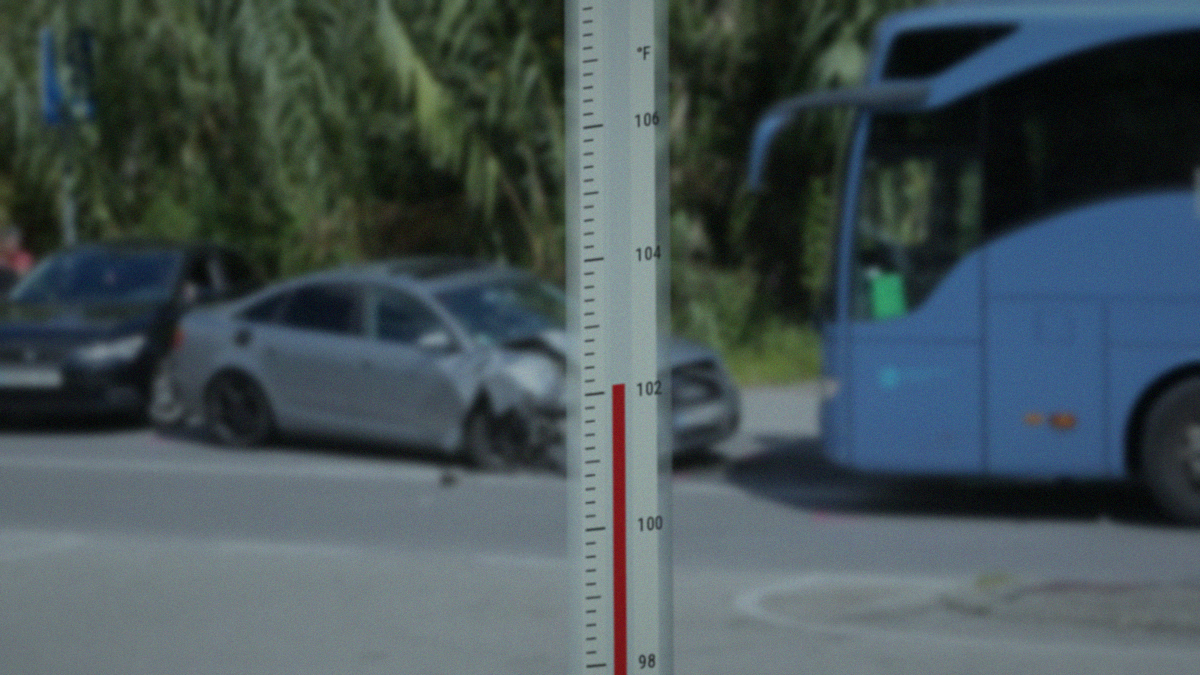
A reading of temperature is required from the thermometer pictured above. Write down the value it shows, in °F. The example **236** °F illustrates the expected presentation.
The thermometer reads **102.1** °F
